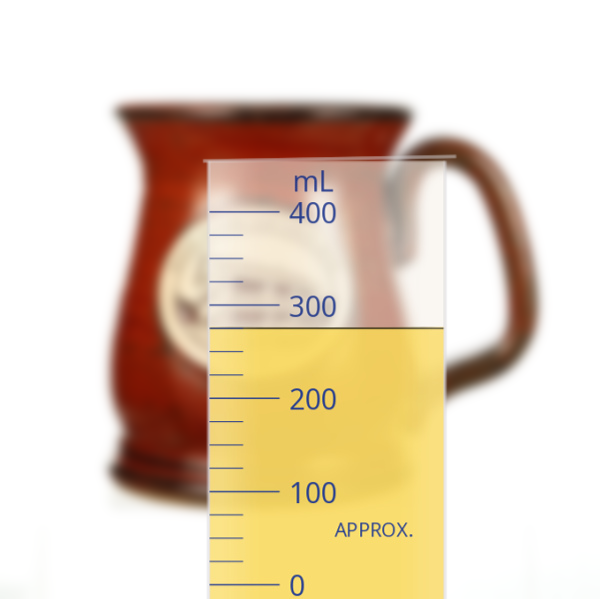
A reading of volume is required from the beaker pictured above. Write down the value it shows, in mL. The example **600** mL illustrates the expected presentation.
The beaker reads **275** mL
